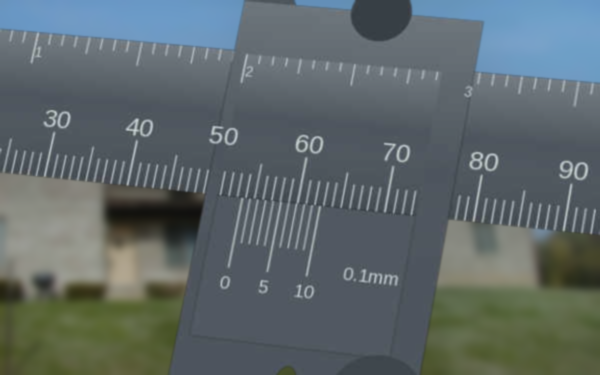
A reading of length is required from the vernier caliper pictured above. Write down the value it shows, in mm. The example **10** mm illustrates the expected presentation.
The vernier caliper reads **53.6** mm
